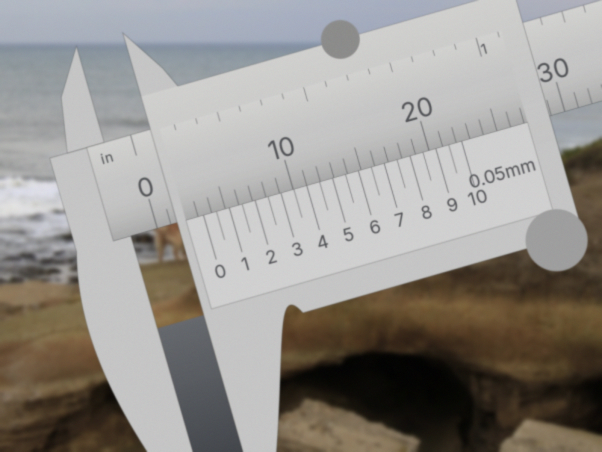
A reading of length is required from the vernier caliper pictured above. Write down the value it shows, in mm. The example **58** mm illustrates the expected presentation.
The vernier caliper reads **3.4** mm
